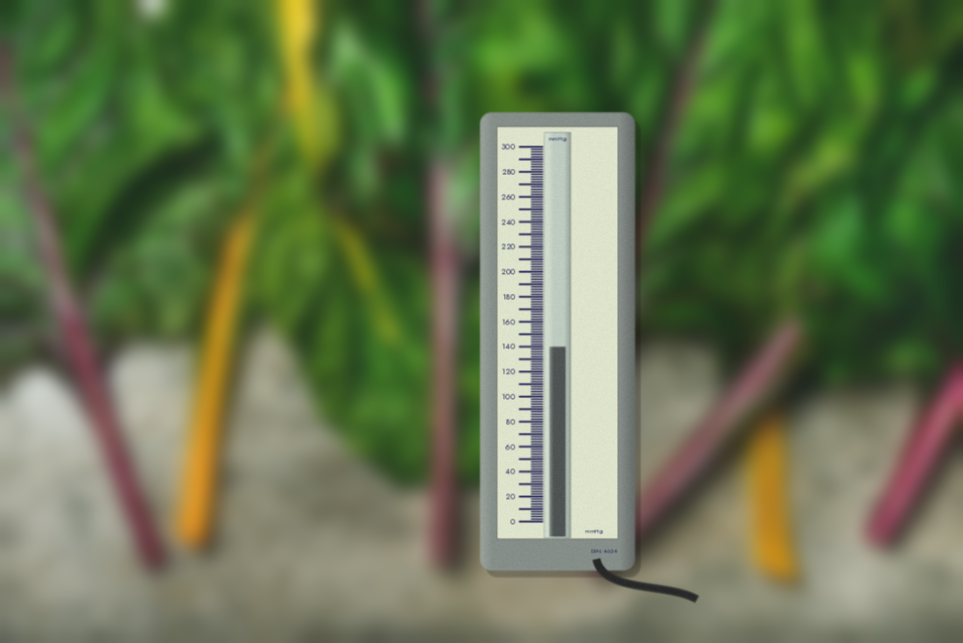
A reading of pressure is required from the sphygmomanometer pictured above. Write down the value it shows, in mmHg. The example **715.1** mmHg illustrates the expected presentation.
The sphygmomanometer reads **140** mmHg
